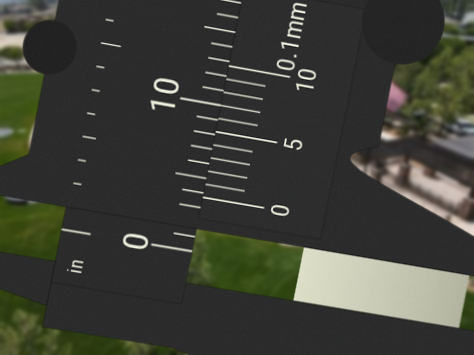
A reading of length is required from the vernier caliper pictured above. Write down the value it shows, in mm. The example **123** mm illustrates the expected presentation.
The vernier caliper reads **3.7** mm
